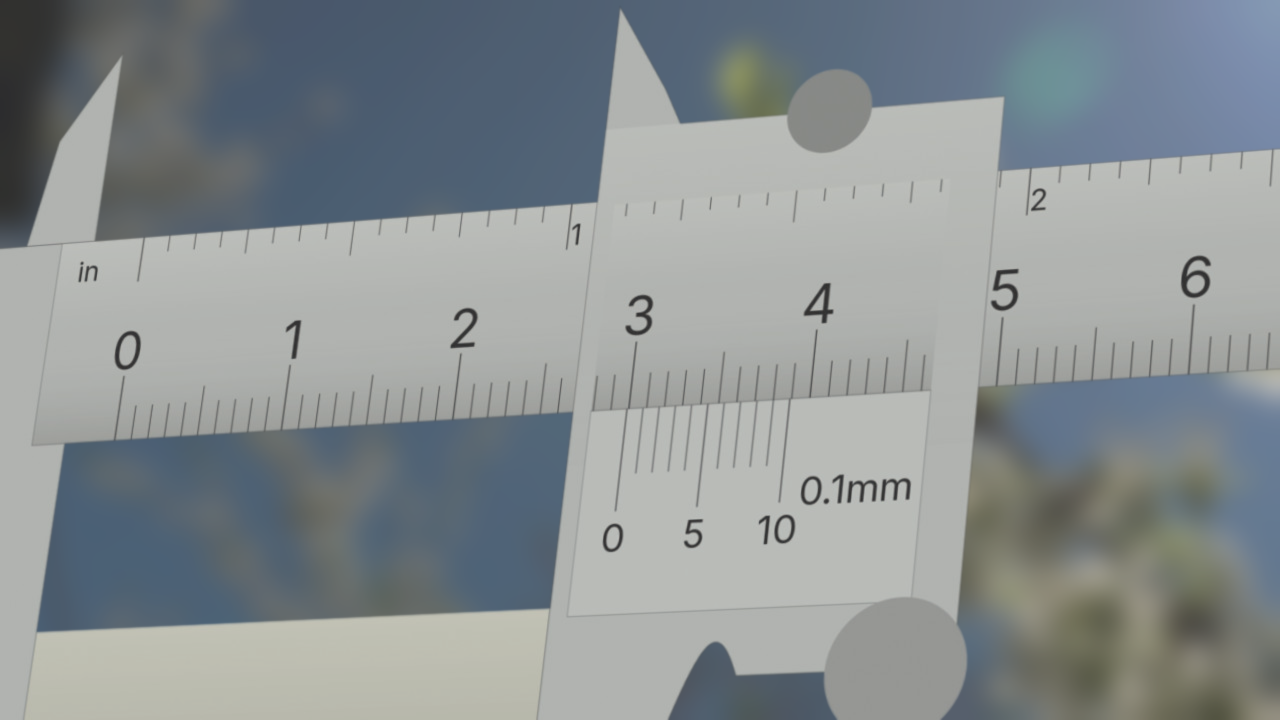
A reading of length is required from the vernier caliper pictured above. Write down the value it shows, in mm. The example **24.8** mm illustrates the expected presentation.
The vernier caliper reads **29.9** mm
